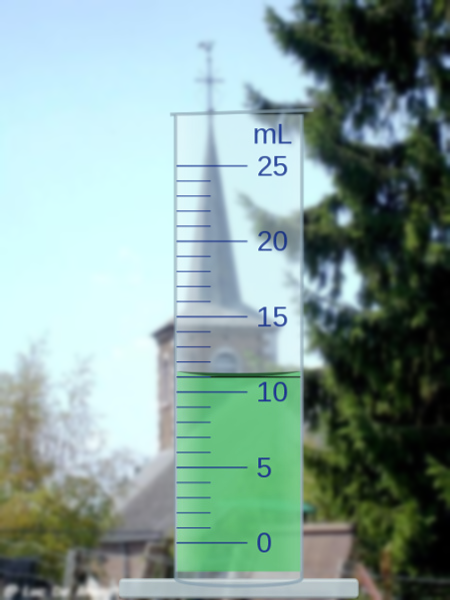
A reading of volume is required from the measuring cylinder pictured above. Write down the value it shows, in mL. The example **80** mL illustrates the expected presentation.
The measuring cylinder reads **11** mL
